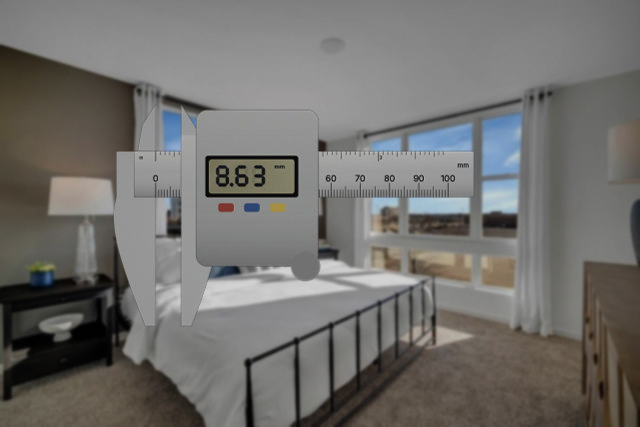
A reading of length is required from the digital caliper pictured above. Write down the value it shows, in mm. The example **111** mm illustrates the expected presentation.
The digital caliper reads **8.63** mm
